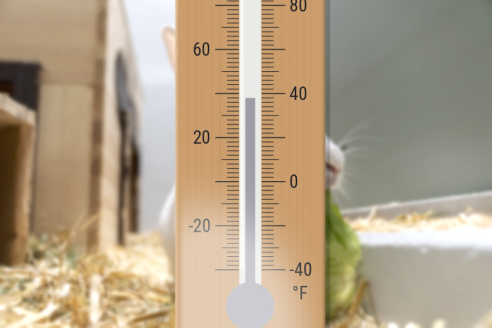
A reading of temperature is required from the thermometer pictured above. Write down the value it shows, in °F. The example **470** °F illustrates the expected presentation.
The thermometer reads **38** °F
